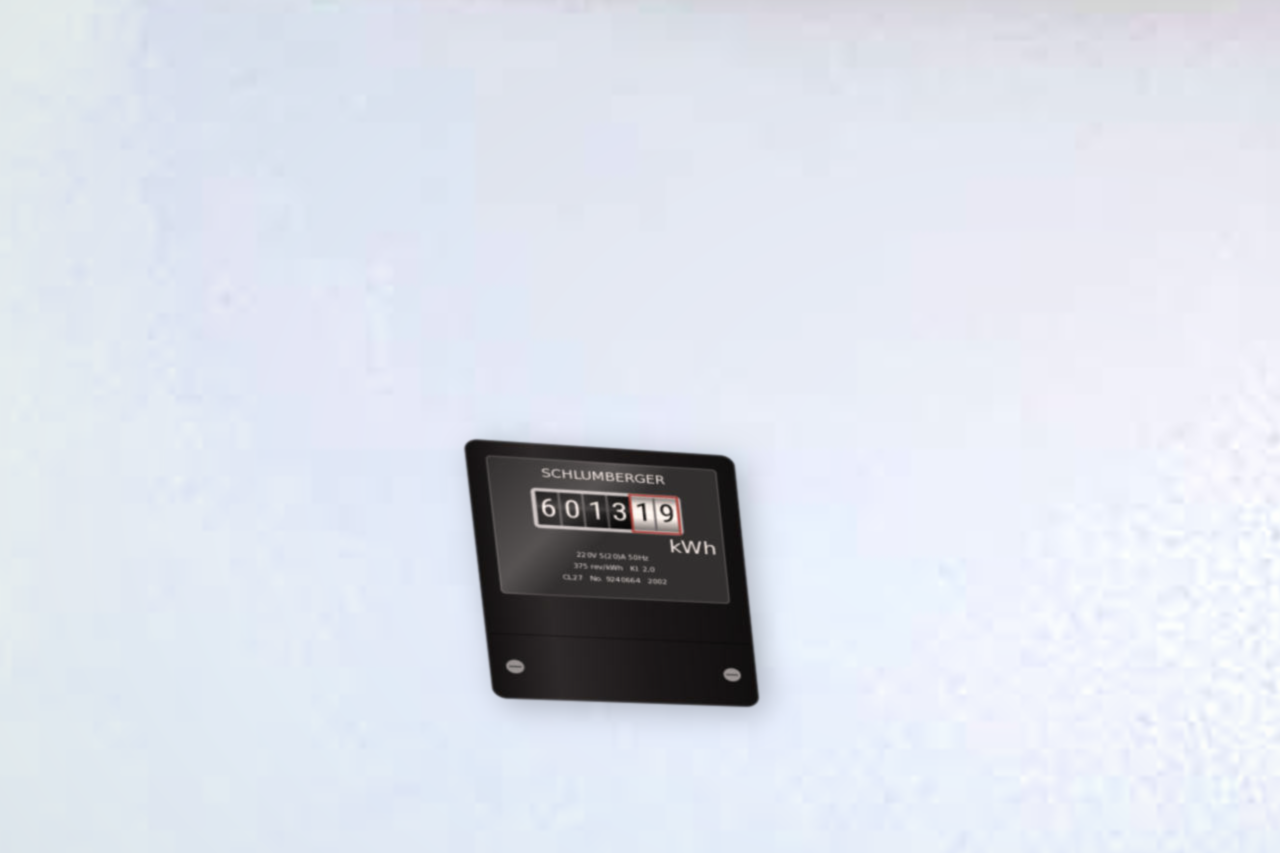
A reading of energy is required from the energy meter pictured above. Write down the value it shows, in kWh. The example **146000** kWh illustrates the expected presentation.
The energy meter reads **6013.19** kWh
